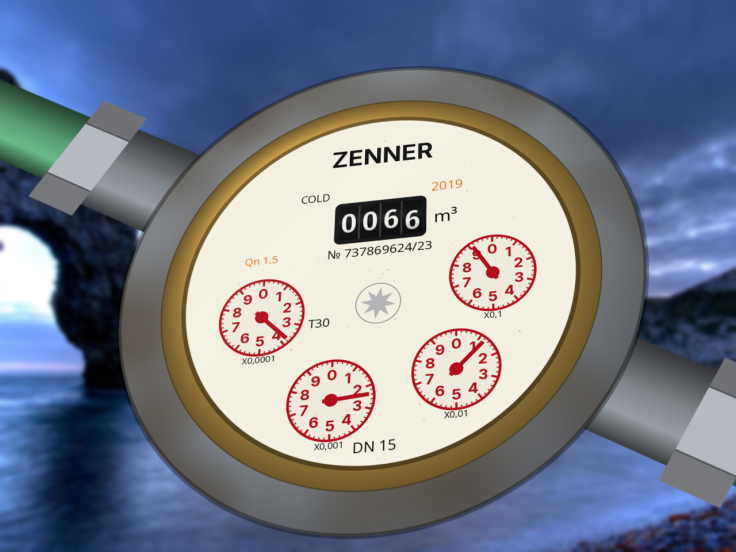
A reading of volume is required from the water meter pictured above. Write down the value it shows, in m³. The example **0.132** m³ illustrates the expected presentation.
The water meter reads **65.9123** m³
